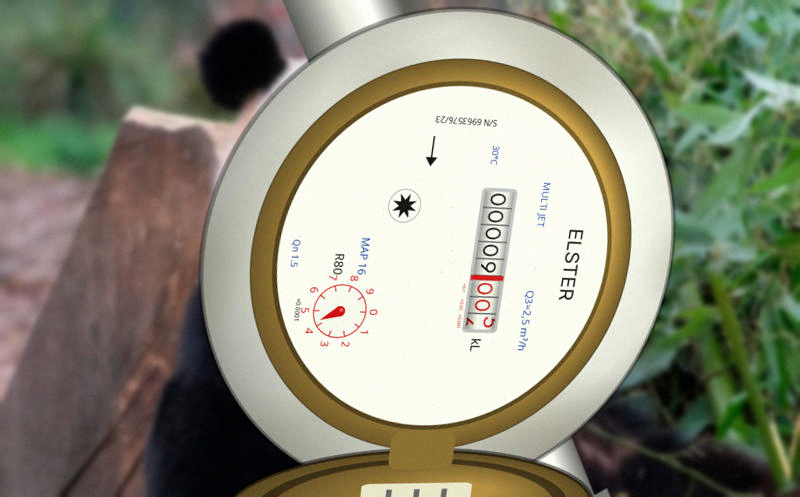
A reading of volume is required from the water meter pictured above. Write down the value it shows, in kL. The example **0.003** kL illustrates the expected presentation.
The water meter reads **9.0054** kL
